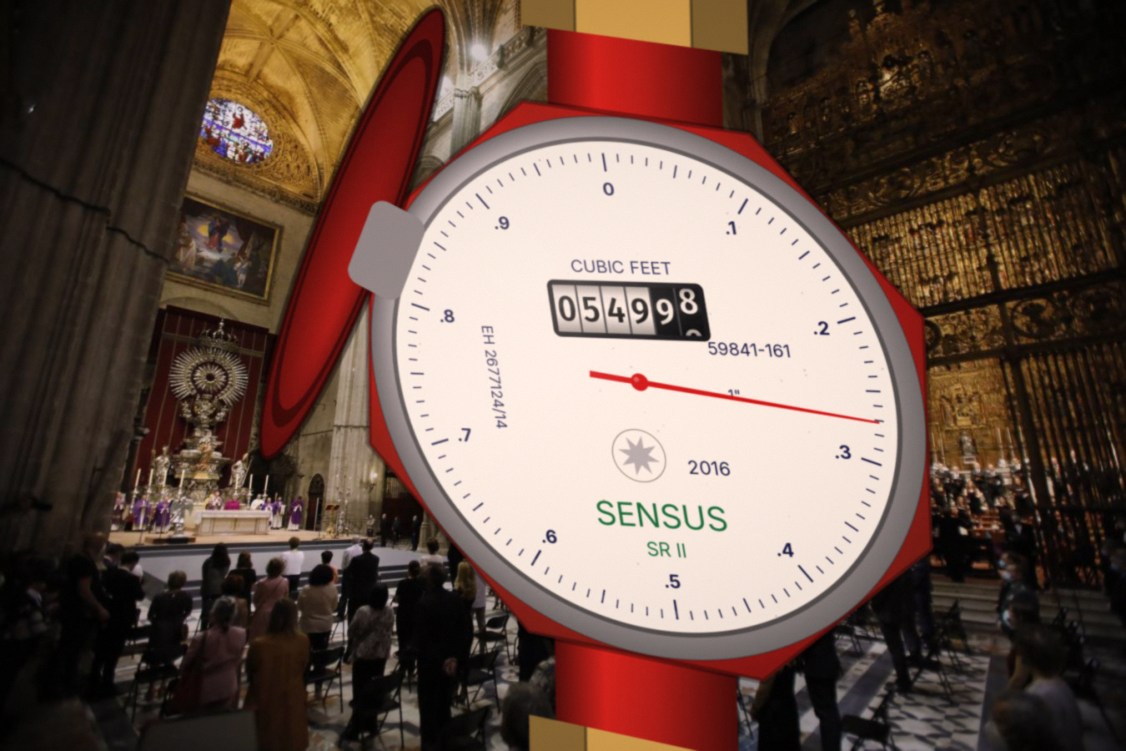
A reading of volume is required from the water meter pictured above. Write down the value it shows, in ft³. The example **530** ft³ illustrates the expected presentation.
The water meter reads **54998.27** ft³
